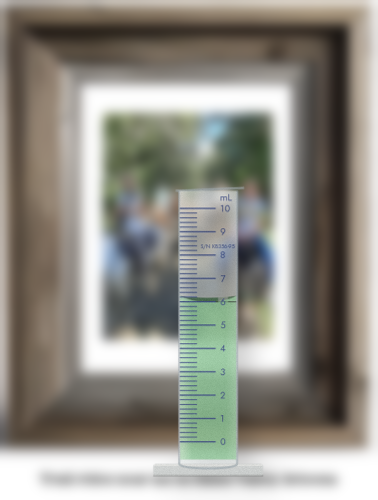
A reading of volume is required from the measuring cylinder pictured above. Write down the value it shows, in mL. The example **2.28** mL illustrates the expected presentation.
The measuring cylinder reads **6** mL
